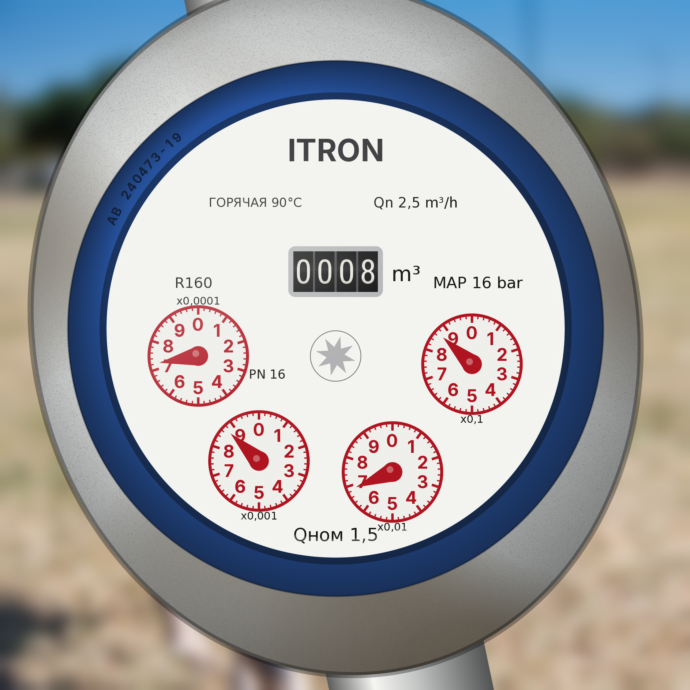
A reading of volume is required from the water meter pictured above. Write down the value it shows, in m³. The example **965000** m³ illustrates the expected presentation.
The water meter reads **8.8687** m³
